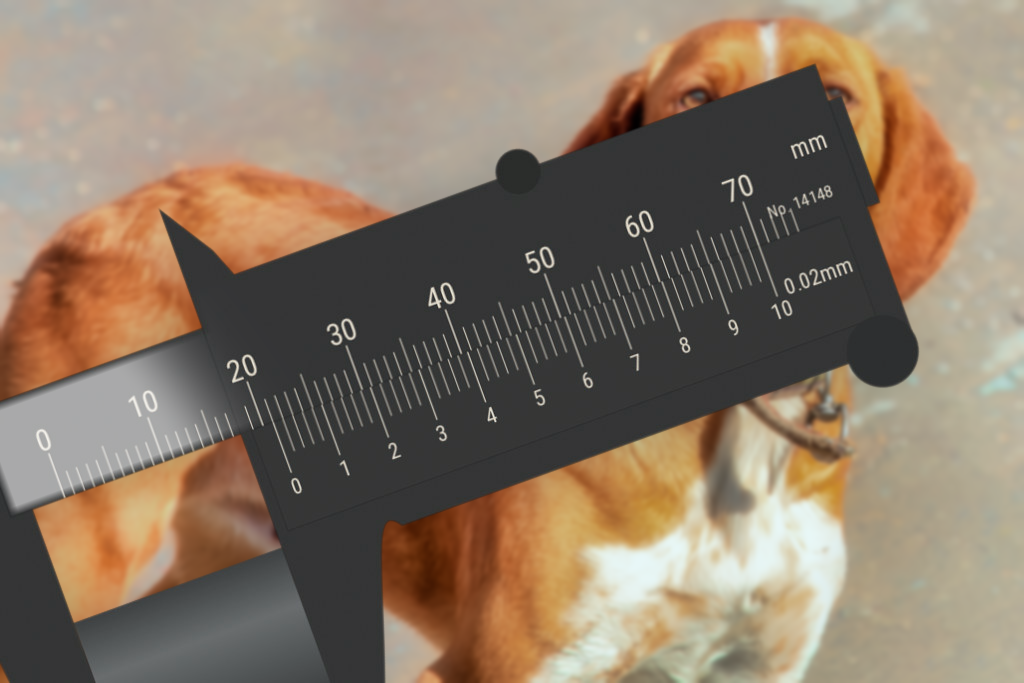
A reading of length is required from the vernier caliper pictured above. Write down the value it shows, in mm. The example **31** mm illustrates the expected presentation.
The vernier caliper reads **21.0** mm
